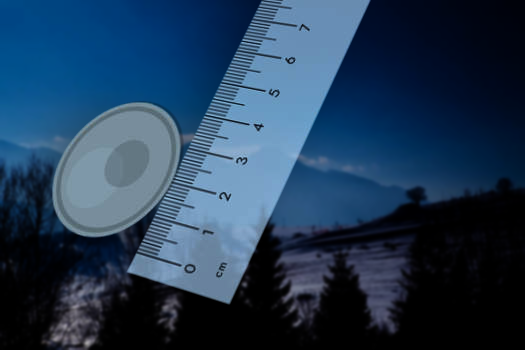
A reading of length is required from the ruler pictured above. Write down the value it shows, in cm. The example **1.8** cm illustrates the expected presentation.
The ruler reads **4** cm
